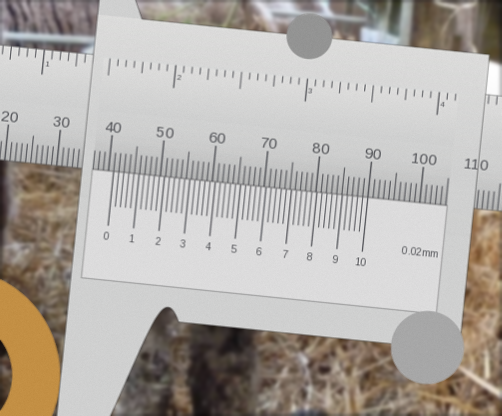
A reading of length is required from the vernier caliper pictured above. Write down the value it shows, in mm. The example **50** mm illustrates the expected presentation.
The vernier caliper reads **41.0** mm
